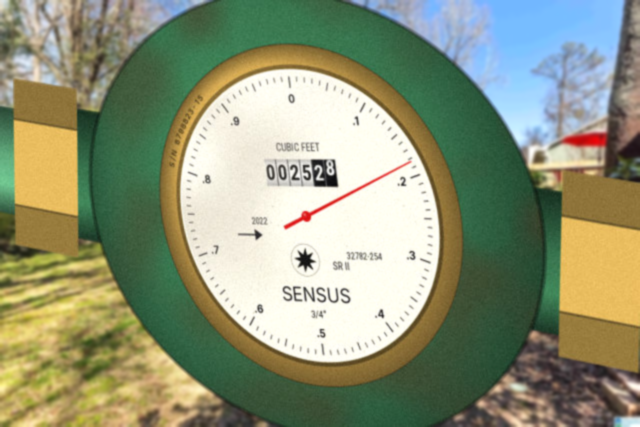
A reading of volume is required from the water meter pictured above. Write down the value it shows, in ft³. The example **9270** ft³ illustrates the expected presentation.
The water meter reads **2528.18** ft³
